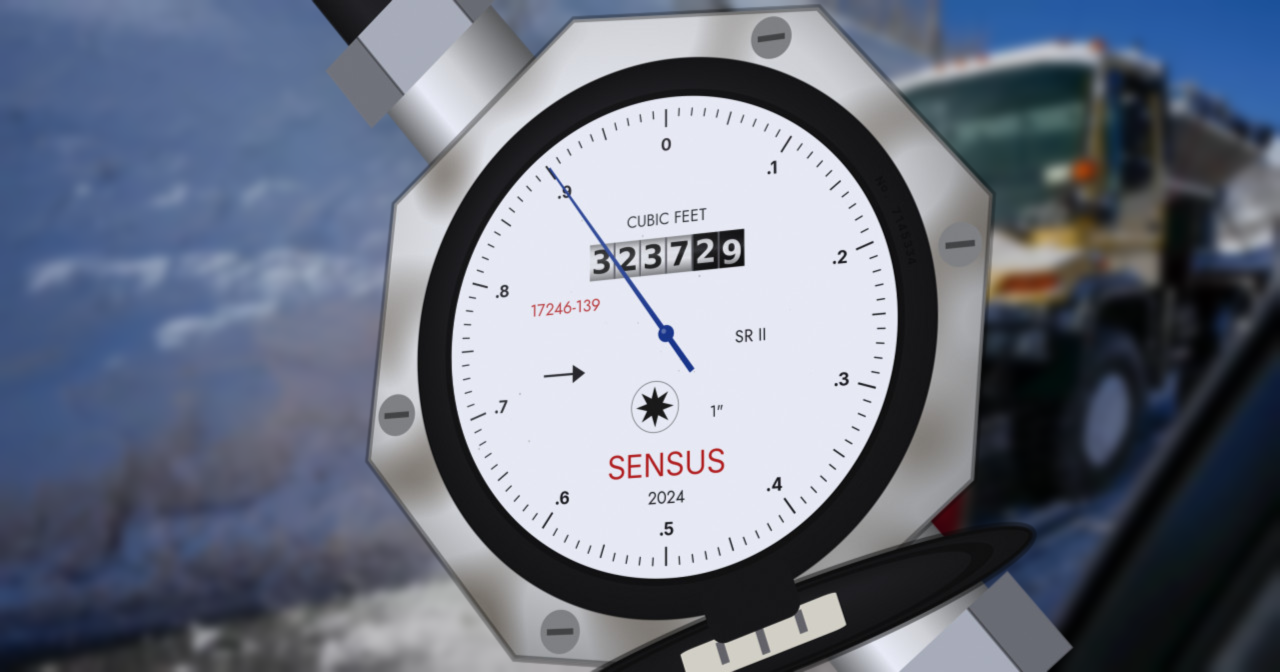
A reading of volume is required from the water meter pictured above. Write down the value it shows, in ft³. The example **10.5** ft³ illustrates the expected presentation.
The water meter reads **323728.90** ft³
